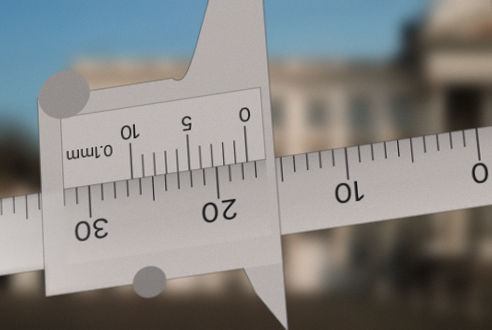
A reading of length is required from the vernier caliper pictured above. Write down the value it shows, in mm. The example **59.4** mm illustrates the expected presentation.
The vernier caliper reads **17.6** mm
